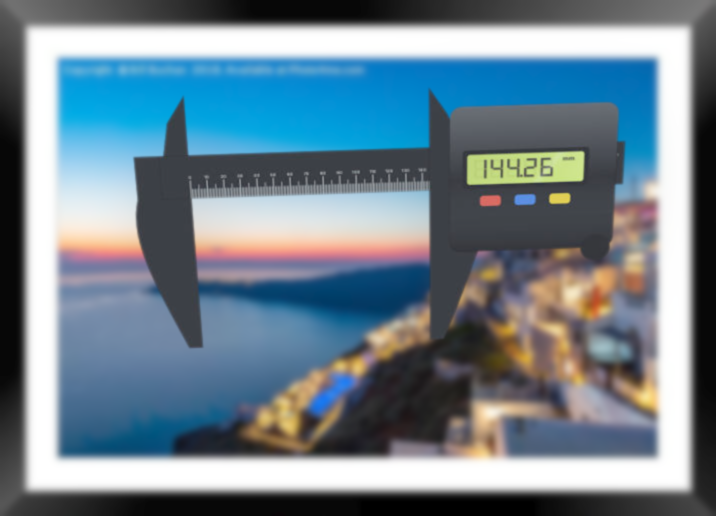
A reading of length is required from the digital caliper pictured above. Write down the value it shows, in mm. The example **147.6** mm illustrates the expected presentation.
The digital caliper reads **144.26** mm
